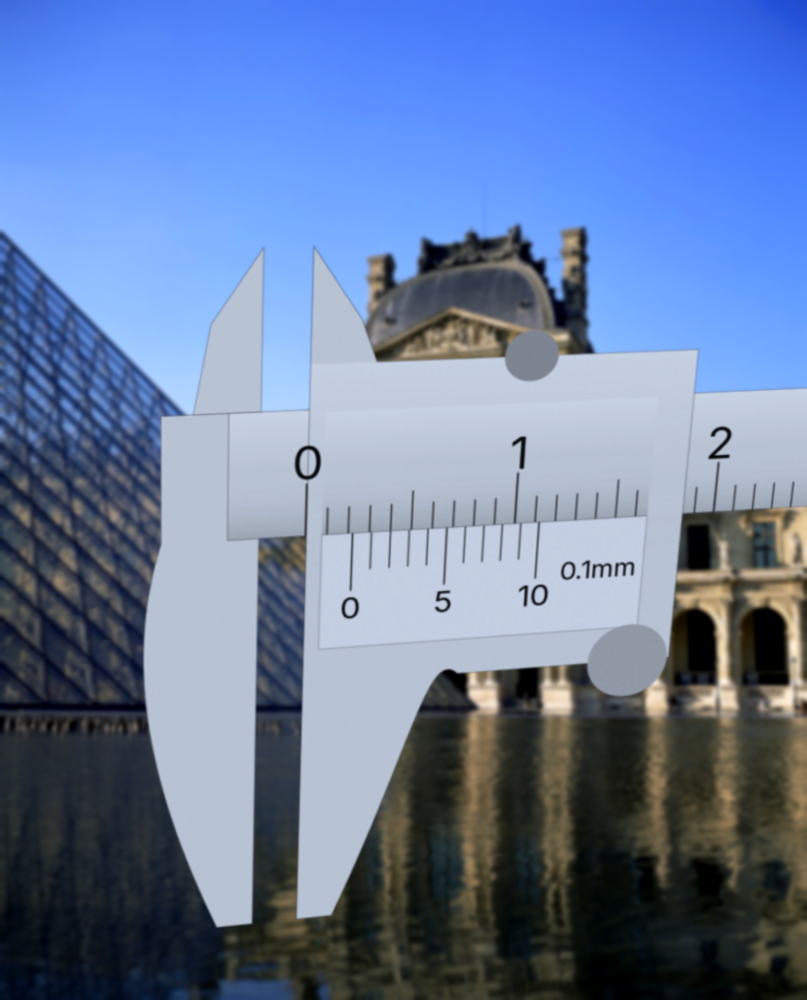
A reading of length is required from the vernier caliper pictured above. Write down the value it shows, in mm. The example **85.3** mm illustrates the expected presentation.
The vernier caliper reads **2.2** mm
